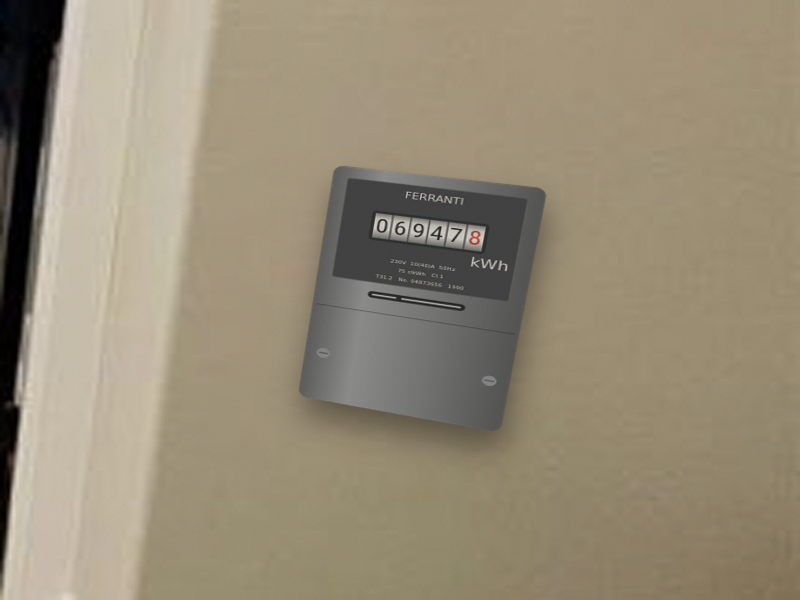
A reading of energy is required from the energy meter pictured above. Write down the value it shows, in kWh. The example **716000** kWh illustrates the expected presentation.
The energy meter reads **6947.8** kWh
